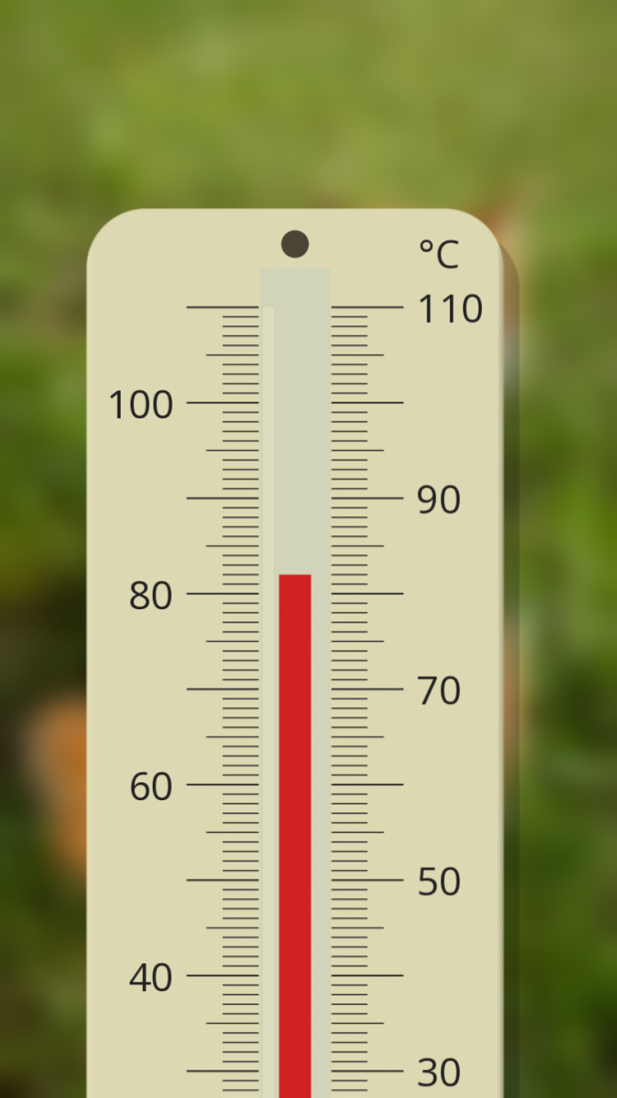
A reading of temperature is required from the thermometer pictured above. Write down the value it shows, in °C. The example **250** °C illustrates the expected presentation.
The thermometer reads **82** °C
